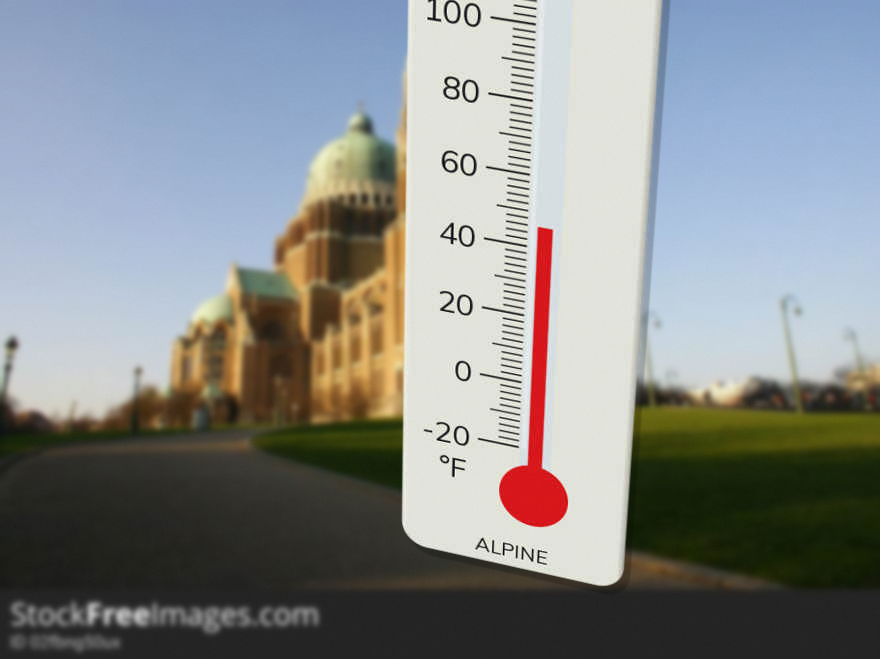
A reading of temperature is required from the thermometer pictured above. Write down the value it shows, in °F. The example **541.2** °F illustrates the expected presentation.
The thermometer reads **46** °F
